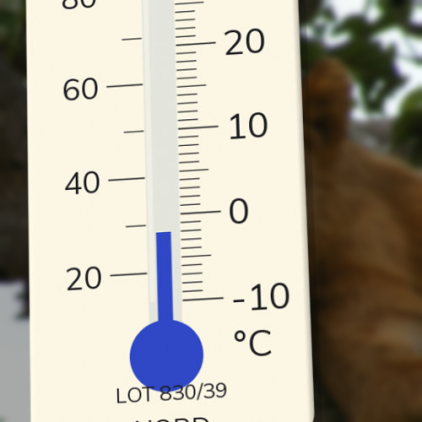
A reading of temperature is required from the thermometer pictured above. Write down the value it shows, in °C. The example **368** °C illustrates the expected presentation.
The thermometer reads **-2** °C
